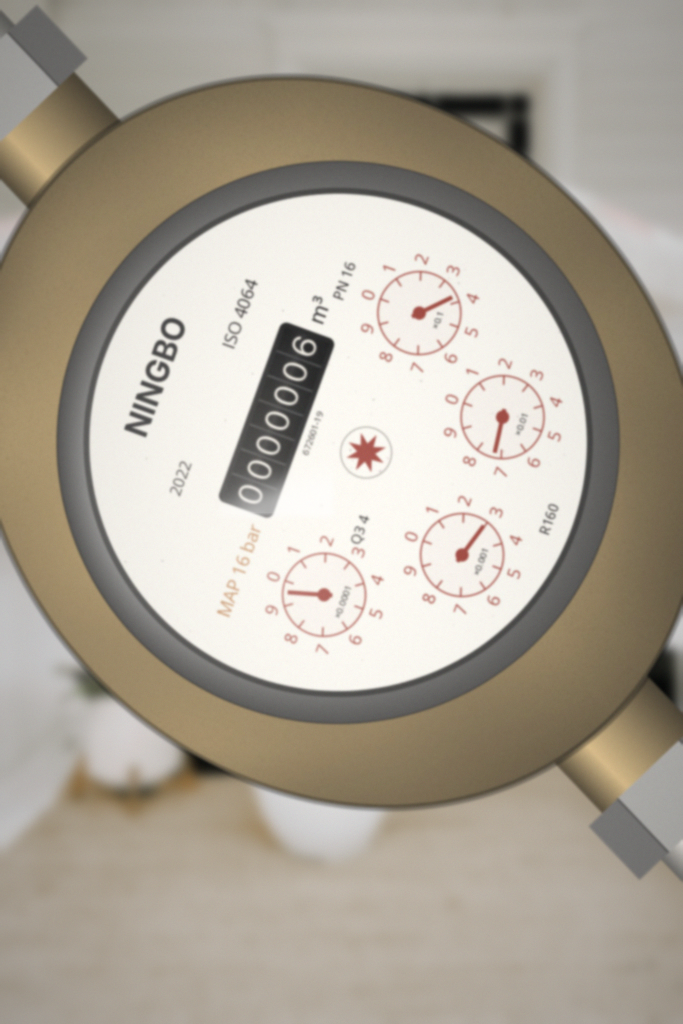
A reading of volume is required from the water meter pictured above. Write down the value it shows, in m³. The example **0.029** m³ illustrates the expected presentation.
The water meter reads **6.3729** m³
